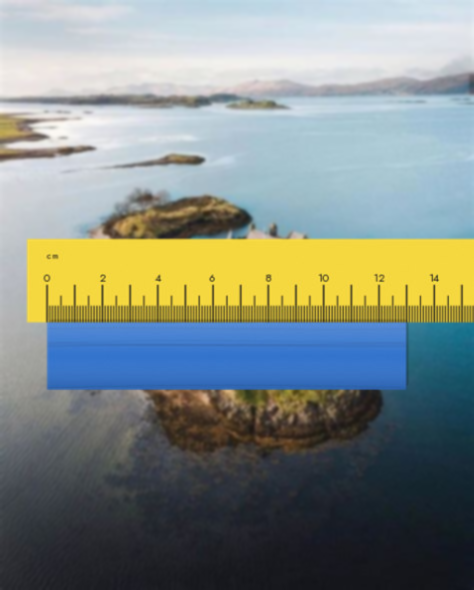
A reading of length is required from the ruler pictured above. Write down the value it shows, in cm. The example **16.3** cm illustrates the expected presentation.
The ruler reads **13** cm
